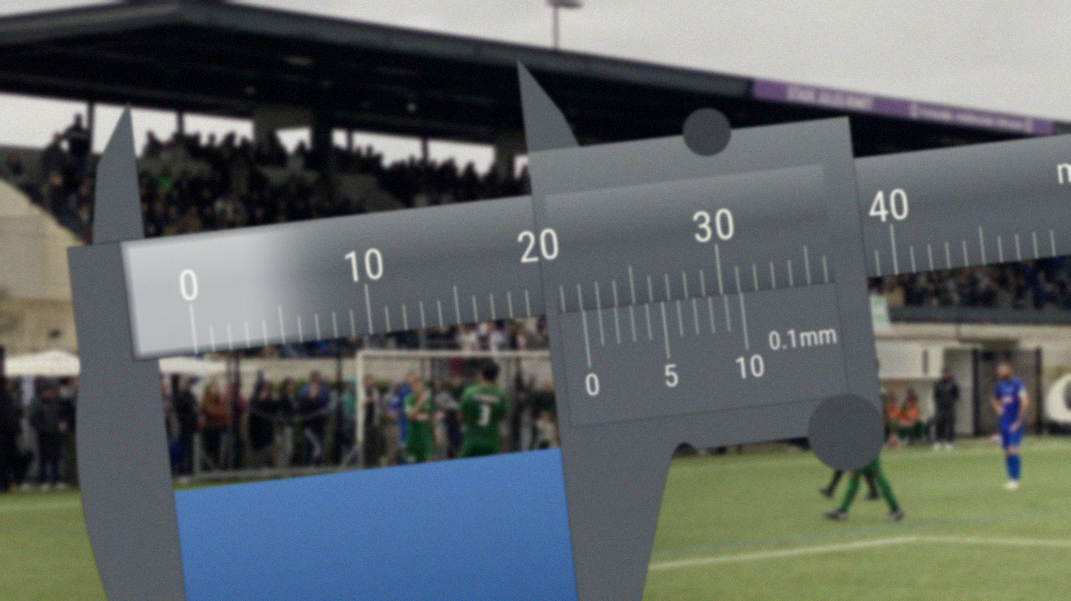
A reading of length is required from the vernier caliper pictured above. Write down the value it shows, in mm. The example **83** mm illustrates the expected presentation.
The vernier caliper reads **22.1** mm
